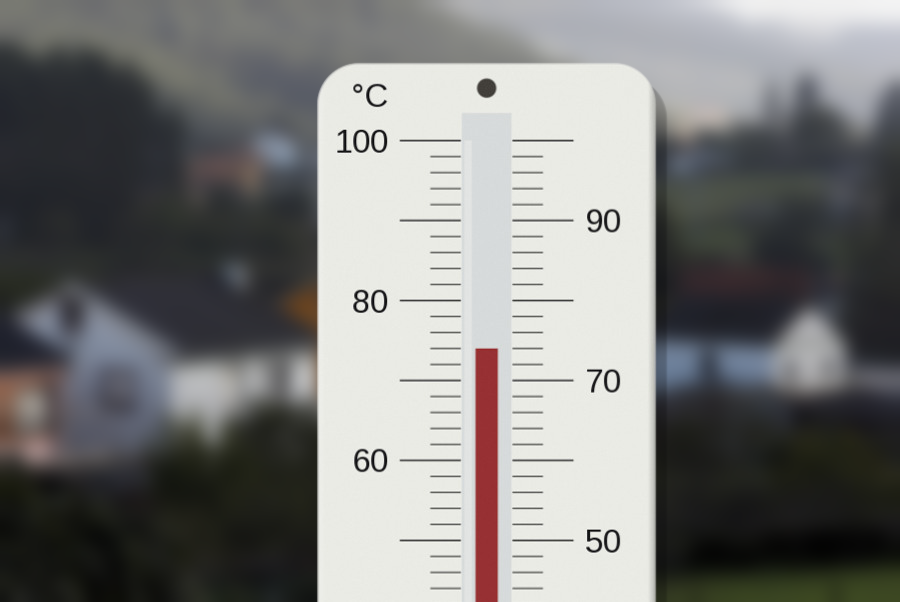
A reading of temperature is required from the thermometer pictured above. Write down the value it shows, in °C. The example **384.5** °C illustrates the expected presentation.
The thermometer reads **74** °C
